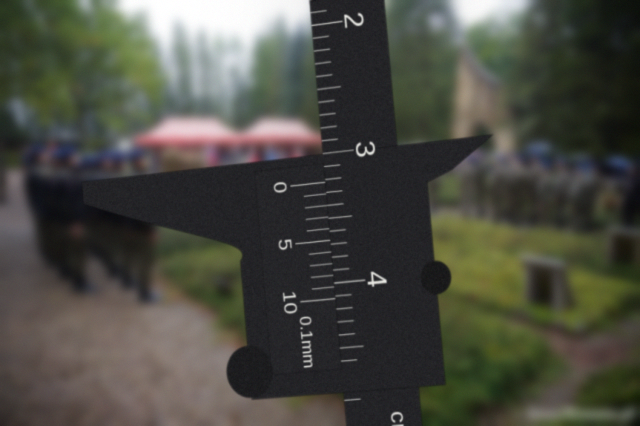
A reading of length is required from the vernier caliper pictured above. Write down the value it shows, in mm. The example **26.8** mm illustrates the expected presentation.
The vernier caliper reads **32.2** mm
